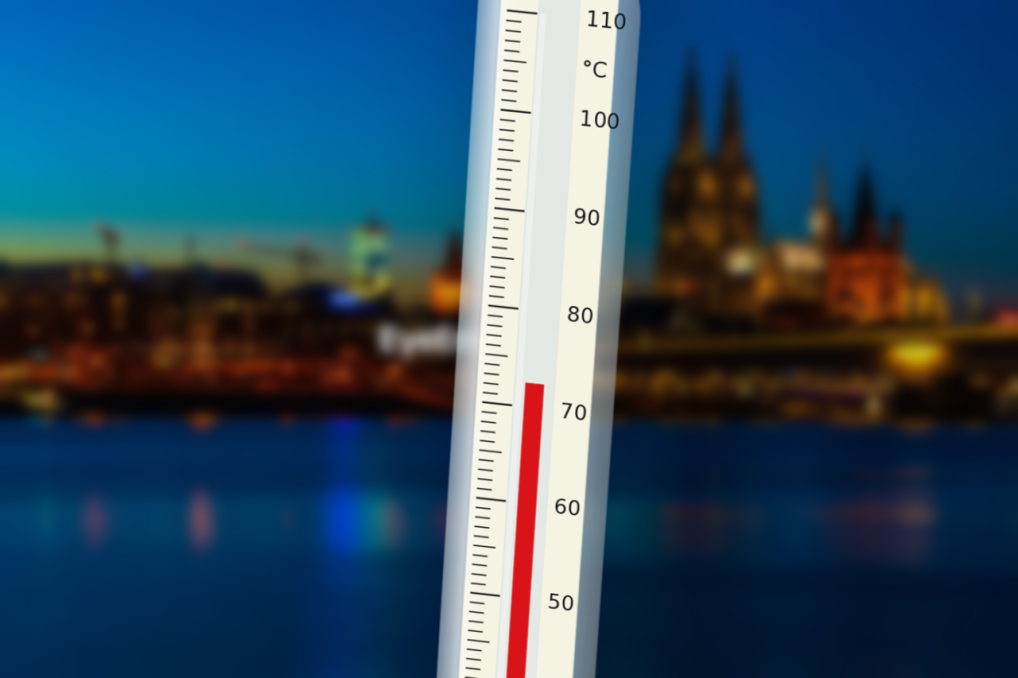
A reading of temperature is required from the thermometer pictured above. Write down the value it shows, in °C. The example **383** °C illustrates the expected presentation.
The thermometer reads **72.5** °C
